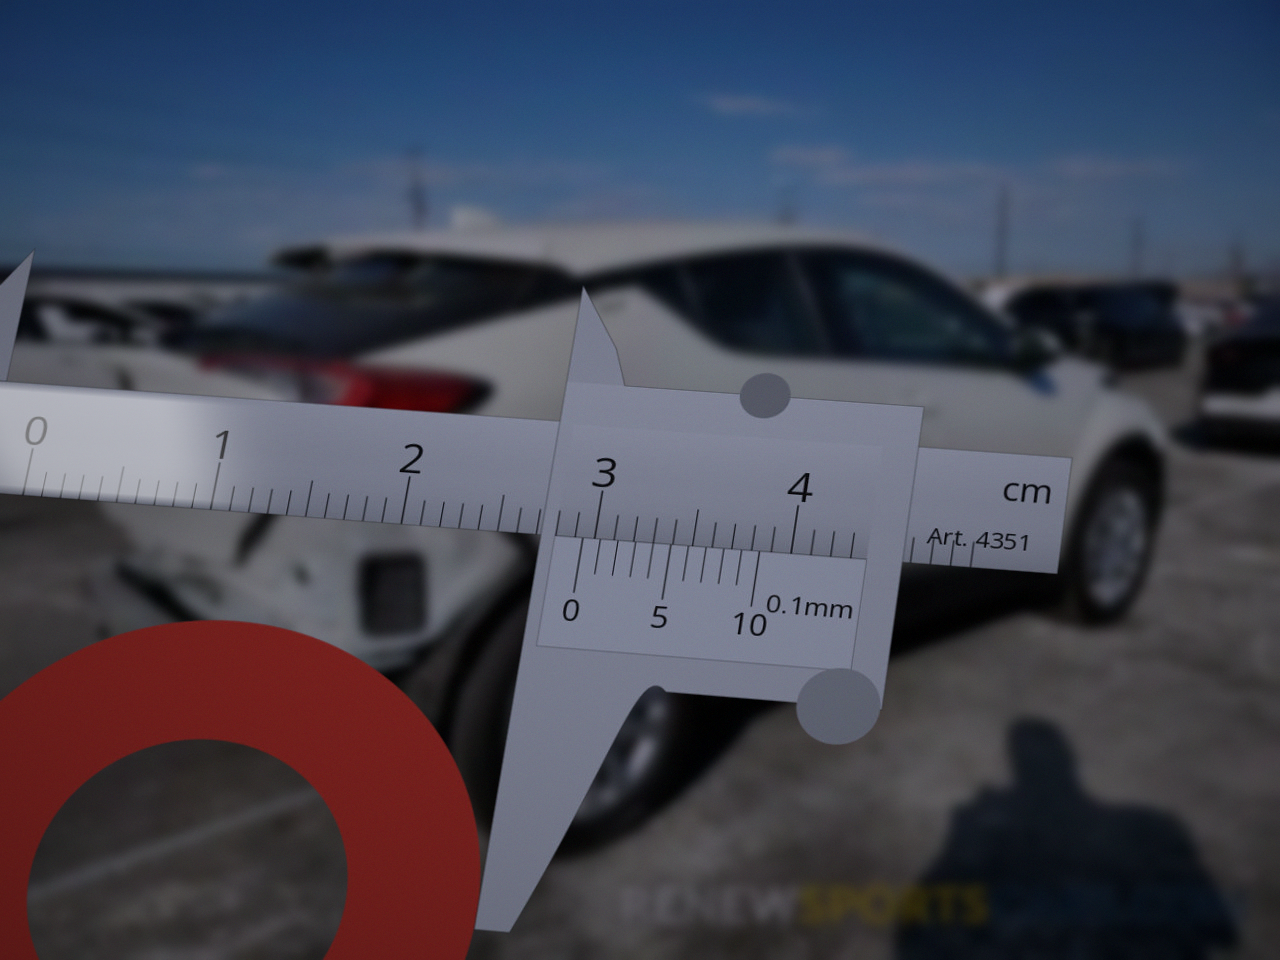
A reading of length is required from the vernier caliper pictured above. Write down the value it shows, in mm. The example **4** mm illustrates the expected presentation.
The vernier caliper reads **29.4** mm
